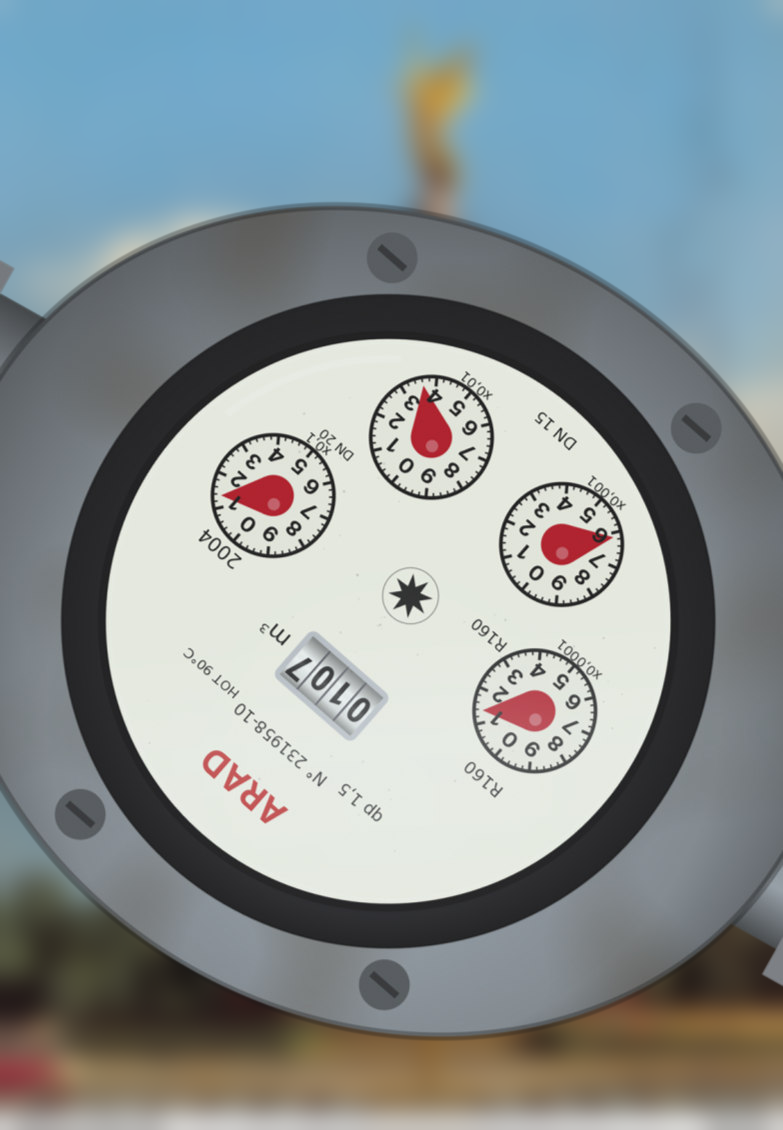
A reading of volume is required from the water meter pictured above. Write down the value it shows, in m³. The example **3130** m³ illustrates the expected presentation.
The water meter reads **107.1361** m³
